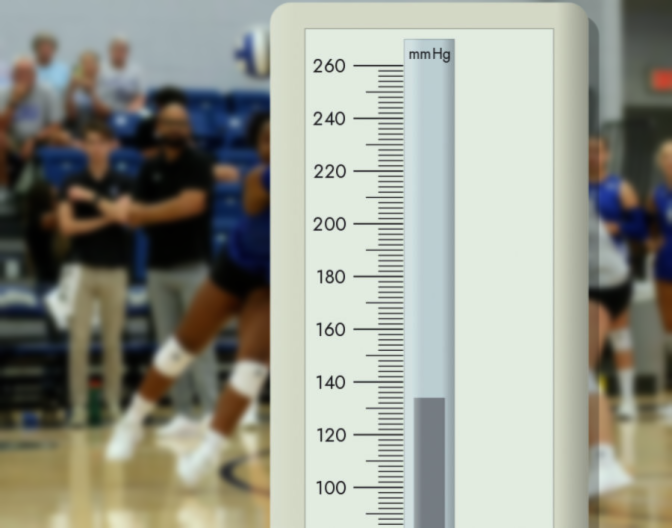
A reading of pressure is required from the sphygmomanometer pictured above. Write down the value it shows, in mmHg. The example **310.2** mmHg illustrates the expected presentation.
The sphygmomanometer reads **134** mmHg
